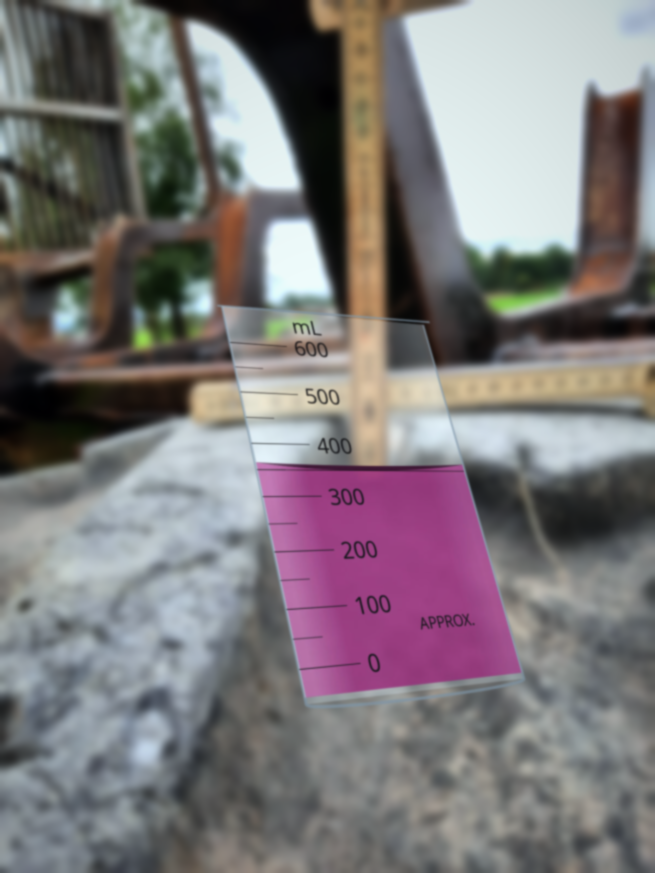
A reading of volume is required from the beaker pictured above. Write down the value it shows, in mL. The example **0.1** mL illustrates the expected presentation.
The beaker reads **350** mL
